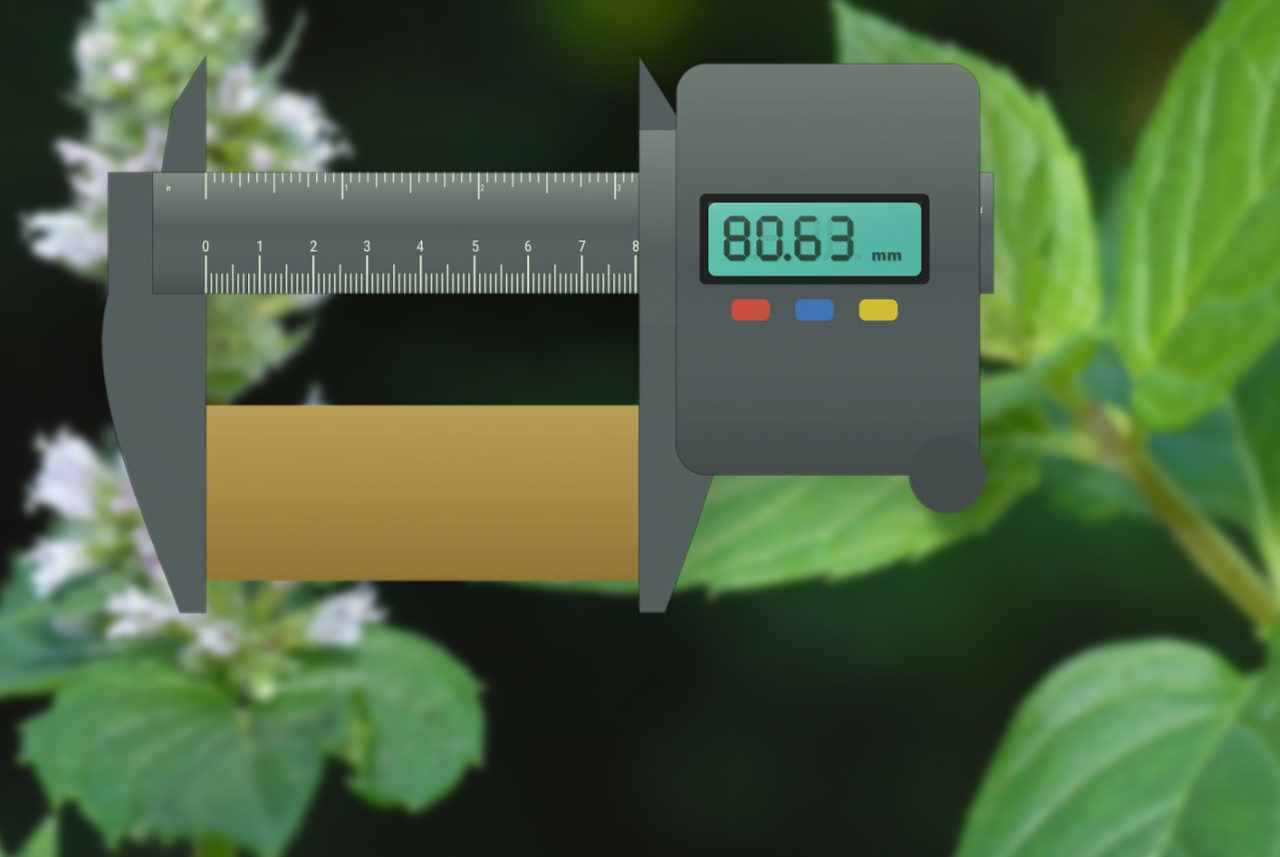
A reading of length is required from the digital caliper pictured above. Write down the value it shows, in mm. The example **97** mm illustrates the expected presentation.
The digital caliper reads **80.63** mm
